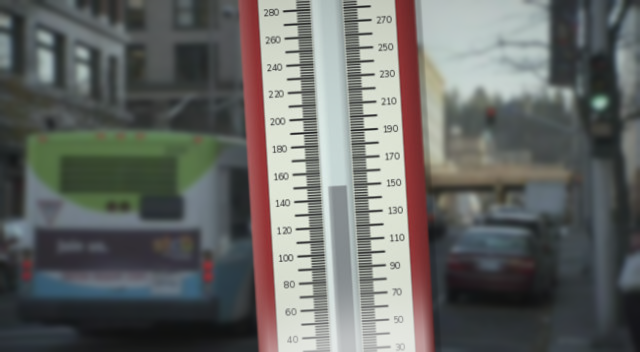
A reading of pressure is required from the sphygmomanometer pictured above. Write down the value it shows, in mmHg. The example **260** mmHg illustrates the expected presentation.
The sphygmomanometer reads **150** mmHg
